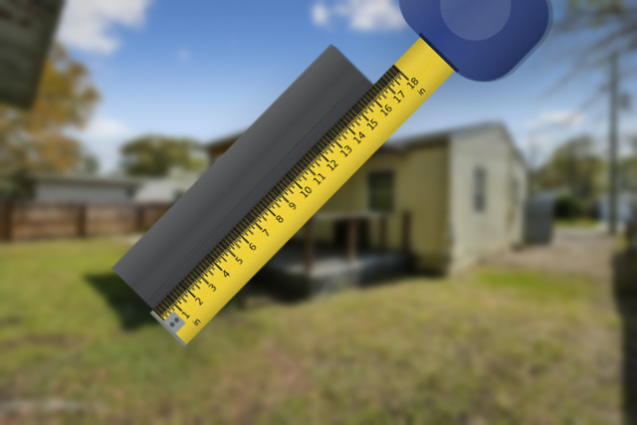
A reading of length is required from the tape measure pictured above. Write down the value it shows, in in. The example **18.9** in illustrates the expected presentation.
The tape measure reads **16.5** in
